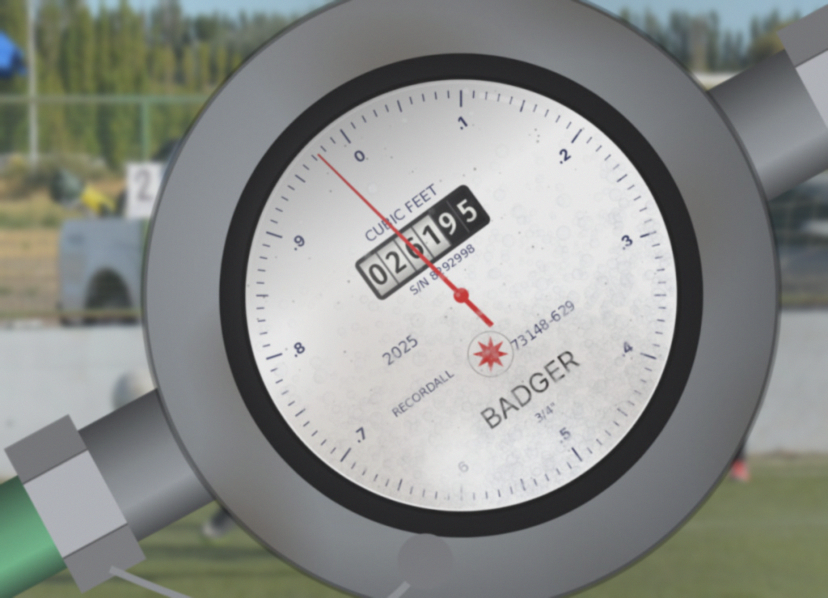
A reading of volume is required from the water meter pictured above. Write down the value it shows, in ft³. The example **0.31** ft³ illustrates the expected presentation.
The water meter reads **26194.97** ft³
